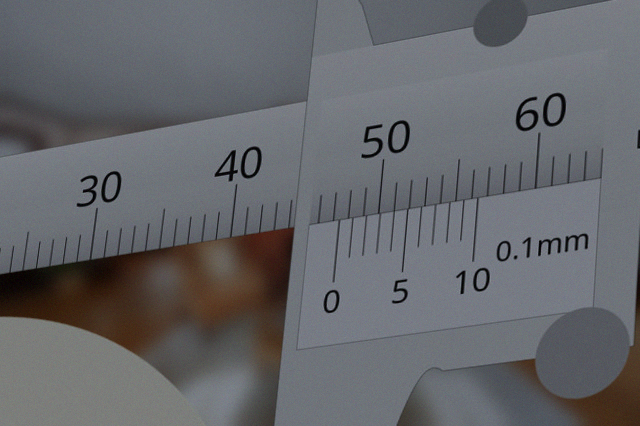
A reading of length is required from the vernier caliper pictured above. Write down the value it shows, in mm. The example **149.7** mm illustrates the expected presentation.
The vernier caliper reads **47.4** mm
